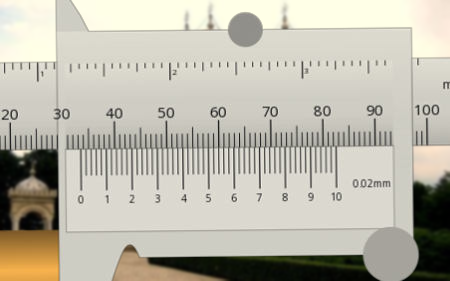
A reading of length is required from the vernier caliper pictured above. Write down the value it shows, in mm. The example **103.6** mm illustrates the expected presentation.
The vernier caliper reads **33.5** mm
